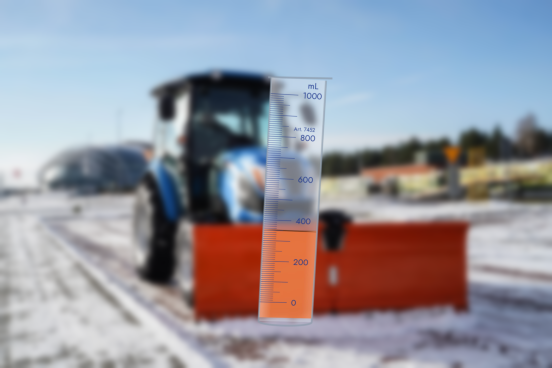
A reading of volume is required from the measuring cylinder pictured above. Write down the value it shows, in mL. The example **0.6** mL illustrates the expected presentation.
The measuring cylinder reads **350** mL
